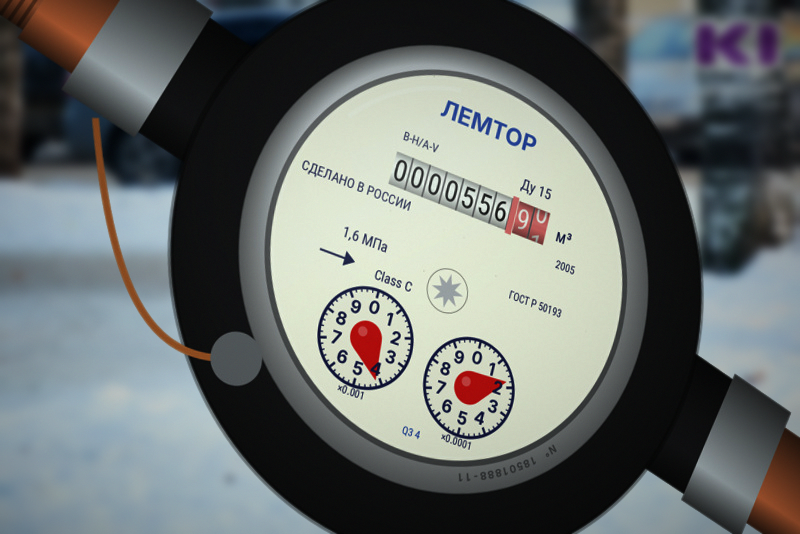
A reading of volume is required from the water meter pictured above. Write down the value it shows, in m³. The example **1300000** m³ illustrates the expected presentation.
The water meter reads **556.9041** m³
